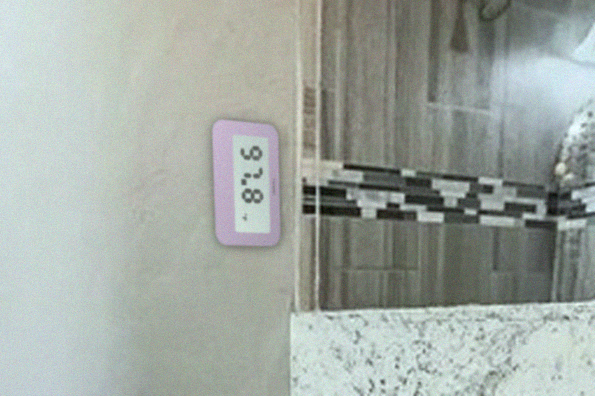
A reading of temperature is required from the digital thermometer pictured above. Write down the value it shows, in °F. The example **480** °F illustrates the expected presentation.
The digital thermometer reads **97.8** °F
